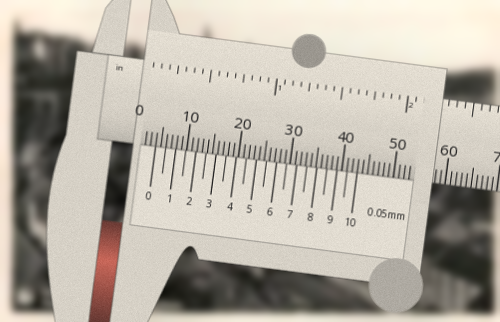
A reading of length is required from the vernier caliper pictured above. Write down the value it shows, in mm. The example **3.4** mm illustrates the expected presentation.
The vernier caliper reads **4.0** mm
